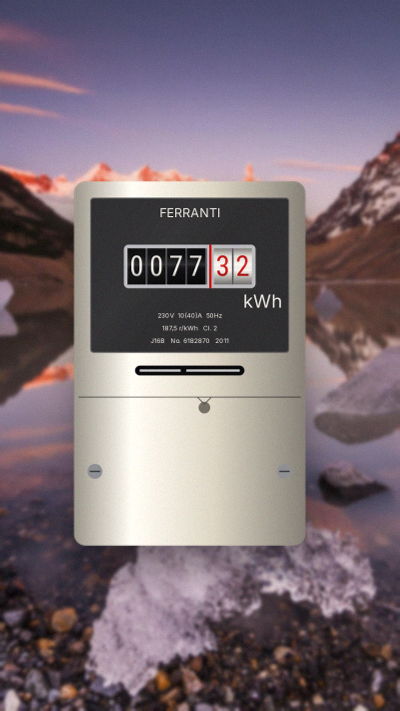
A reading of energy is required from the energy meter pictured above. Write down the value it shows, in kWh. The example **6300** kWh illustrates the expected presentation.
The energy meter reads **77.32** kWh
